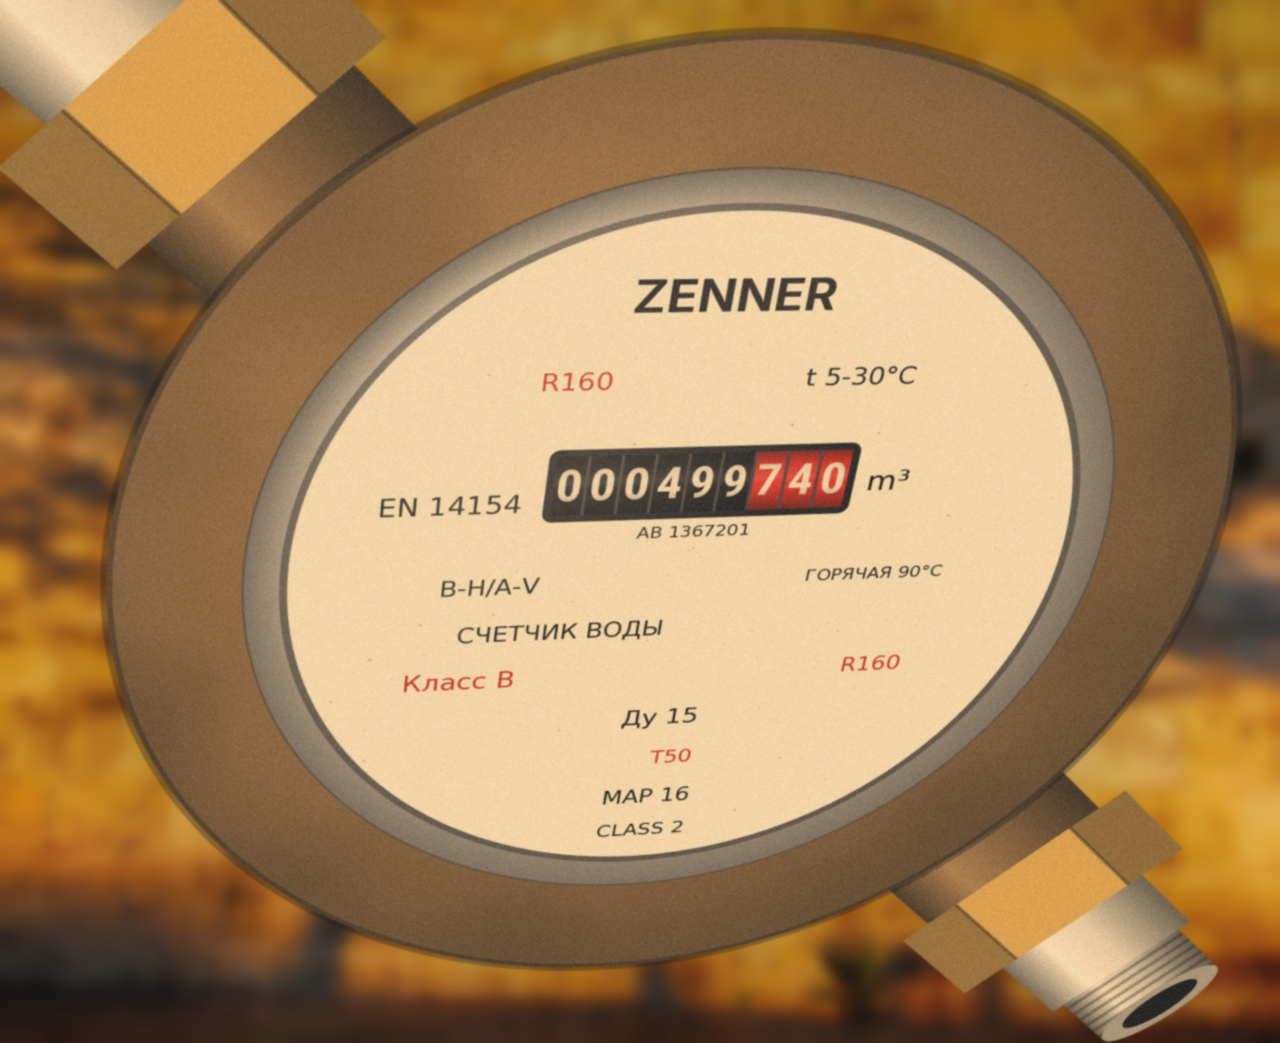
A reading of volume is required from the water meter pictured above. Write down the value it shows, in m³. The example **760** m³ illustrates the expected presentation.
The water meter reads **499.740** m³
